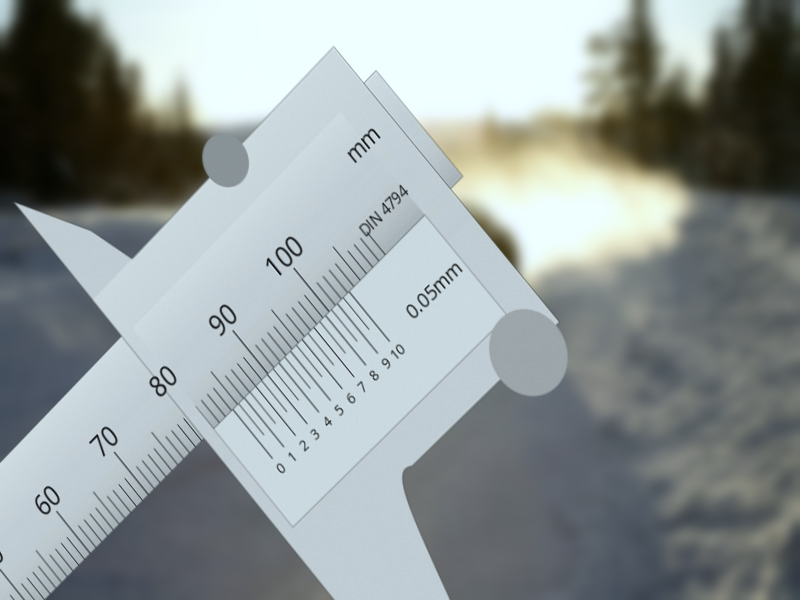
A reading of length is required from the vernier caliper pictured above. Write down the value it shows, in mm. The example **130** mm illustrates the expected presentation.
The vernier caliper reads **84.2** mm
